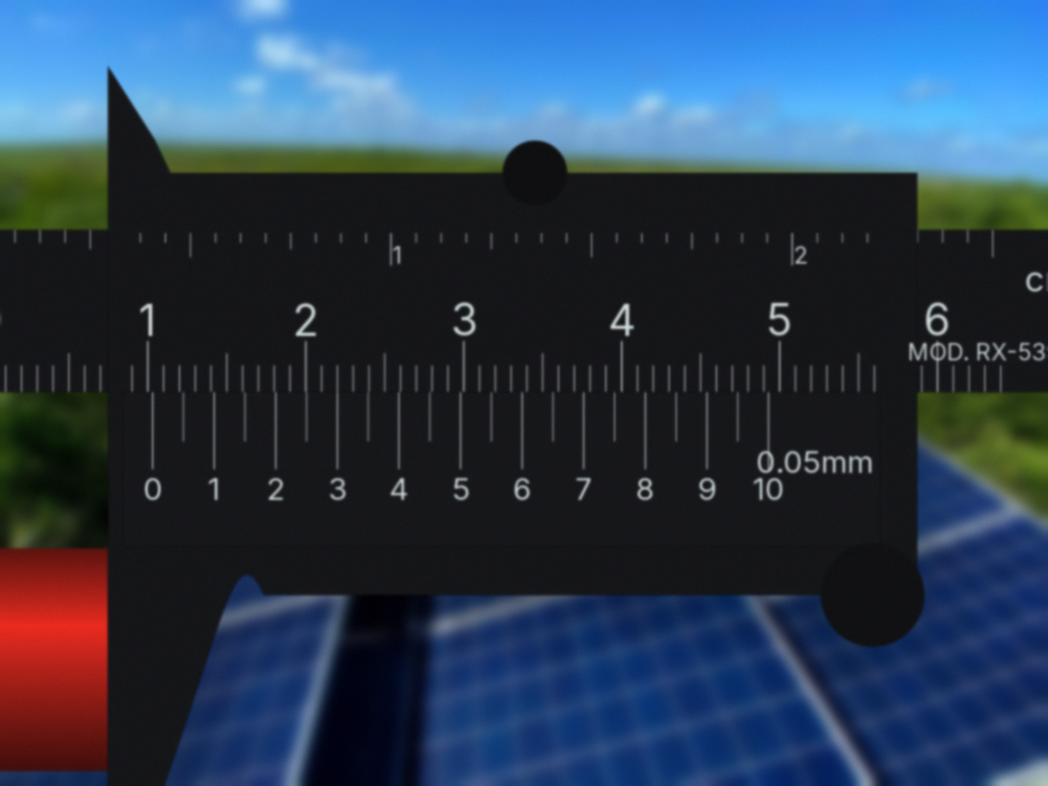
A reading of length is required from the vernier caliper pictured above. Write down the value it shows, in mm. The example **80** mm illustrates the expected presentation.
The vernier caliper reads **10.3** mm
